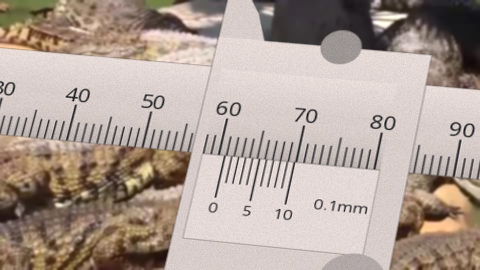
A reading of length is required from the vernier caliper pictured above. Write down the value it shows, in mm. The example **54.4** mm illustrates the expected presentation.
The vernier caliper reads **60.8** mm
